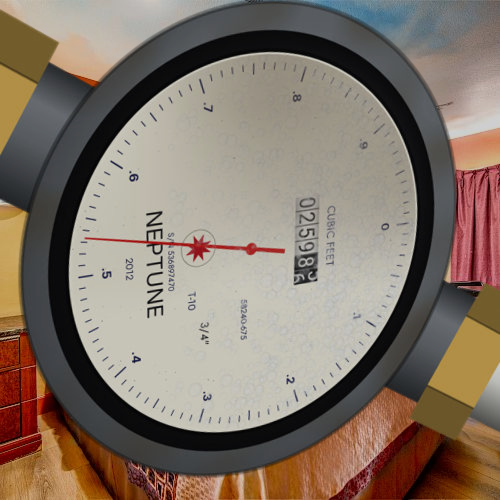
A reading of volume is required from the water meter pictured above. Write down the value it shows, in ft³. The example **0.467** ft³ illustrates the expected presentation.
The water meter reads **25985.53** ft³
